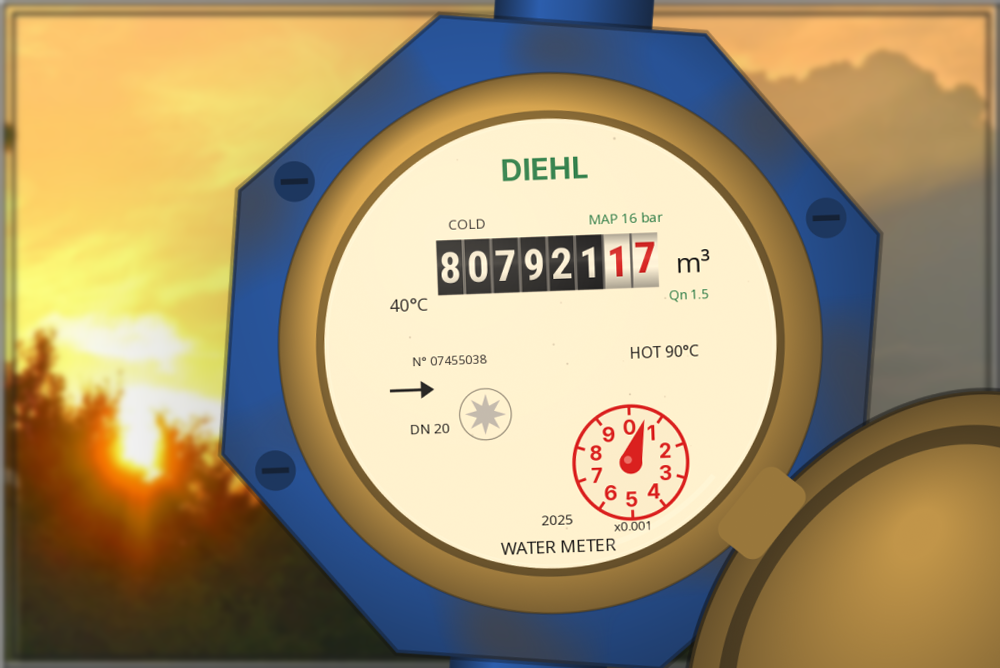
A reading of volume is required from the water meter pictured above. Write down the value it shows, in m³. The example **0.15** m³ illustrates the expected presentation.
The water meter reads **807921.170** m³
